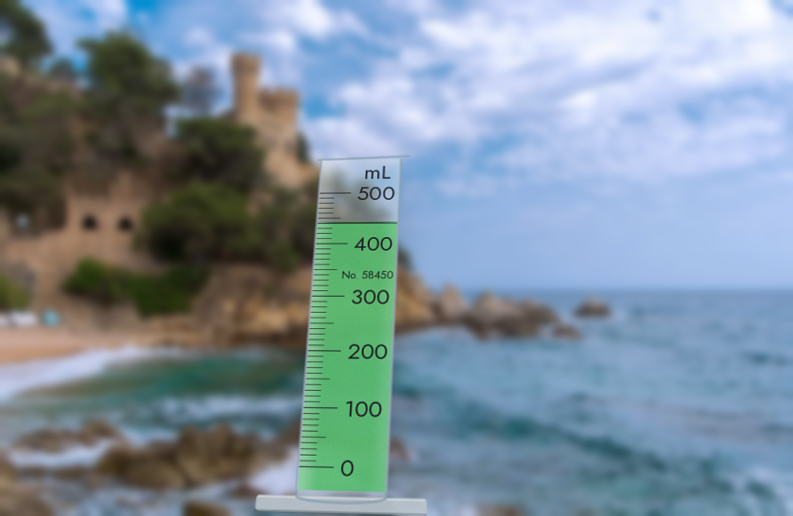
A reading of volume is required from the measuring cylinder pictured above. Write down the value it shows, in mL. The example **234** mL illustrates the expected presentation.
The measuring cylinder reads **440** mL
